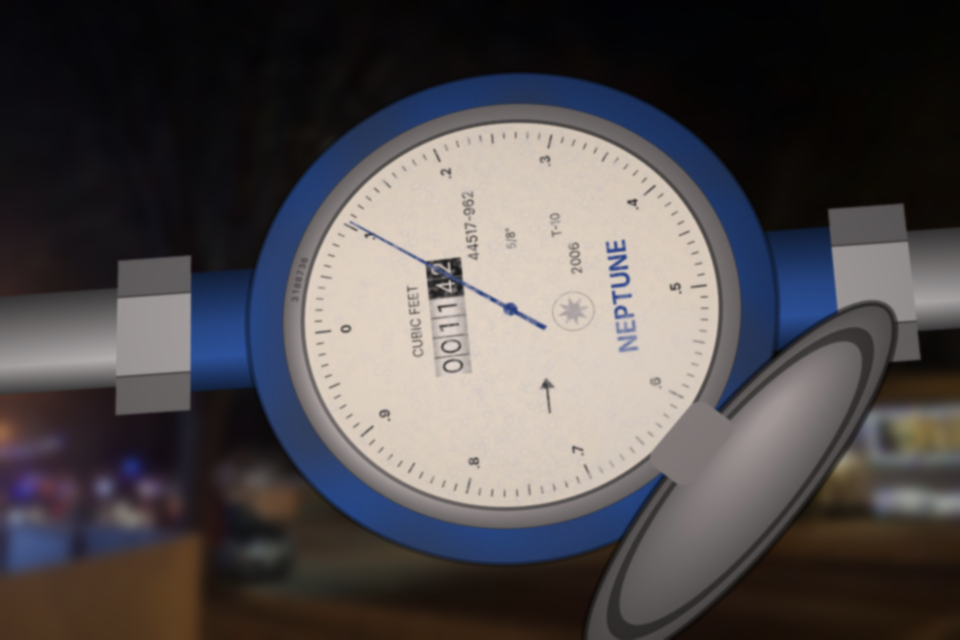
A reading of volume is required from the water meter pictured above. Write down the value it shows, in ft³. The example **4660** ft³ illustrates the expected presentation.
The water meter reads **1142.10** ft³
